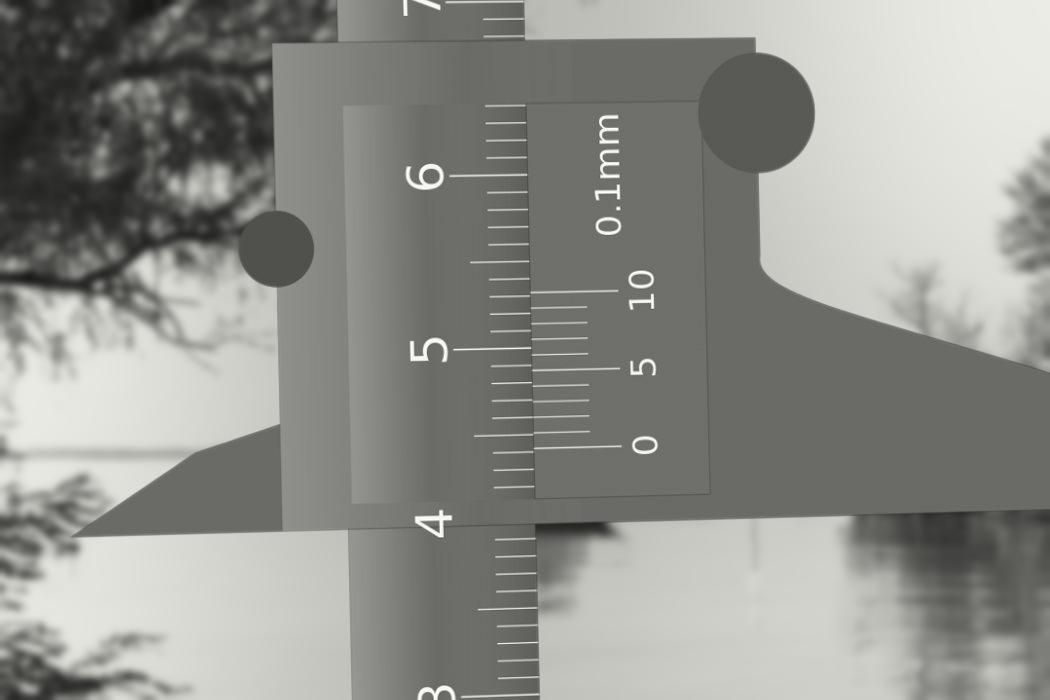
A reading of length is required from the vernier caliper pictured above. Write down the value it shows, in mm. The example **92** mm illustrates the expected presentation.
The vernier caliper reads **44.2** mm
